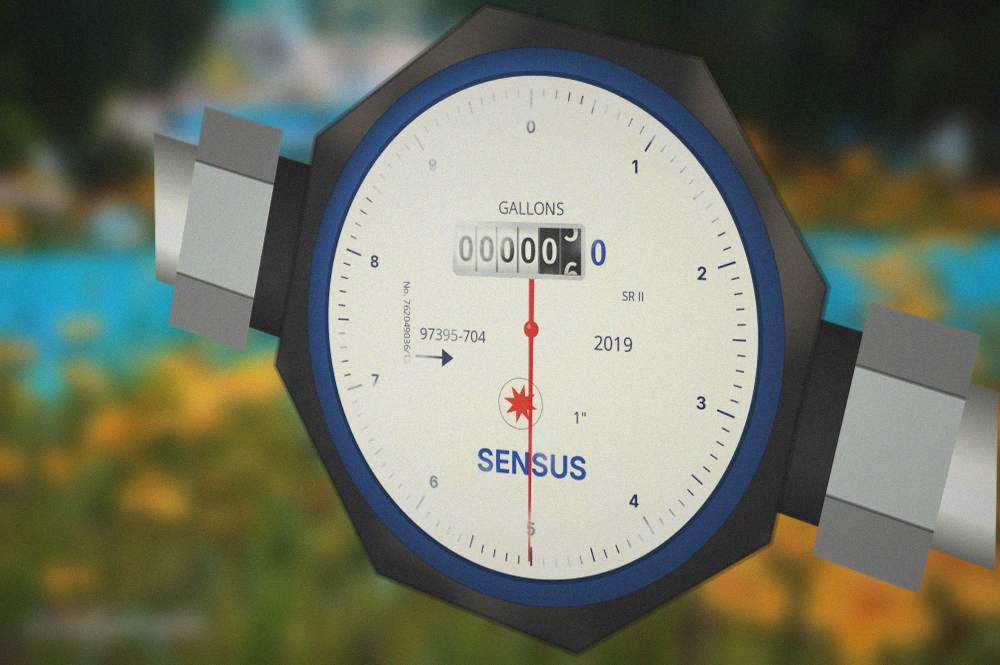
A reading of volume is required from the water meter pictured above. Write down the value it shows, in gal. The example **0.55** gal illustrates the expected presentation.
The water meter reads **55.0** gal
